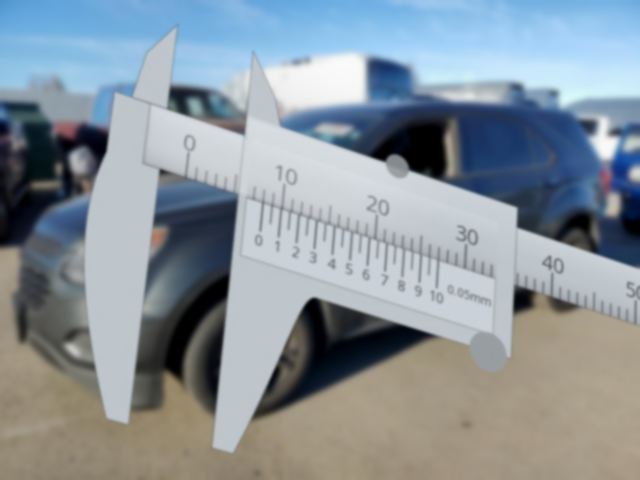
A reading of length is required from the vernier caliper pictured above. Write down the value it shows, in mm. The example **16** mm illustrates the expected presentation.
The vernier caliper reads **8.0** mm
